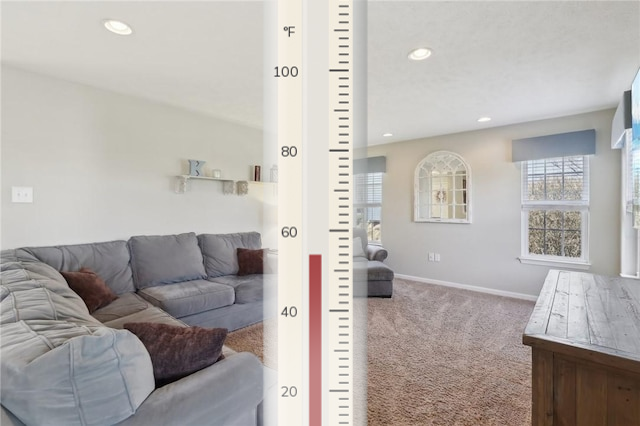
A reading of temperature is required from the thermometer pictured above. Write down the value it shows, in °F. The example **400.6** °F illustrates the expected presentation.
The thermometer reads **54** °F
